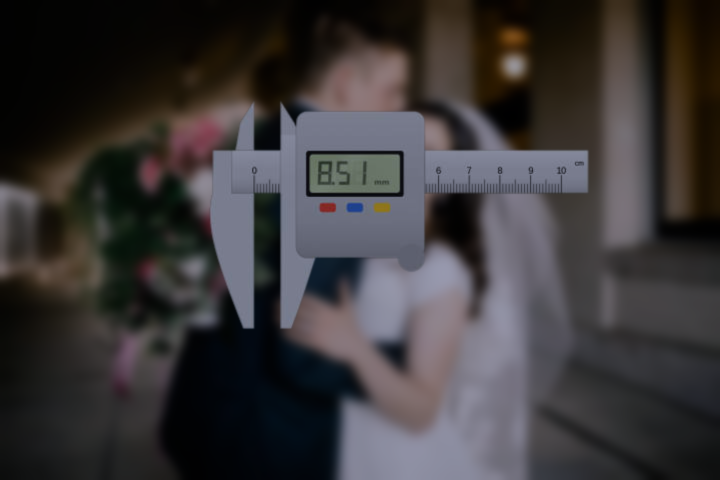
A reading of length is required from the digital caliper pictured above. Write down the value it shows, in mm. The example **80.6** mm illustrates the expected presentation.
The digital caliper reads **8.51** mm
